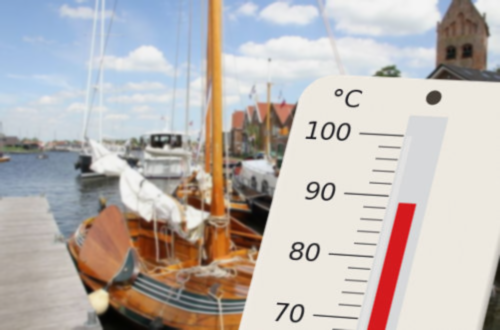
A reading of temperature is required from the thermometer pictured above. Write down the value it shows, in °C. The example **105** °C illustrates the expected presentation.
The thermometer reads **89** °C
